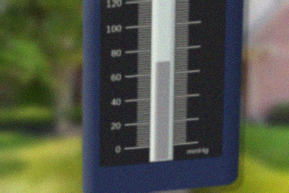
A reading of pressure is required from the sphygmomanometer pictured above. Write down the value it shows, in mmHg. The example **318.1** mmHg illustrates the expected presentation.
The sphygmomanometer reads **70** mmHg
